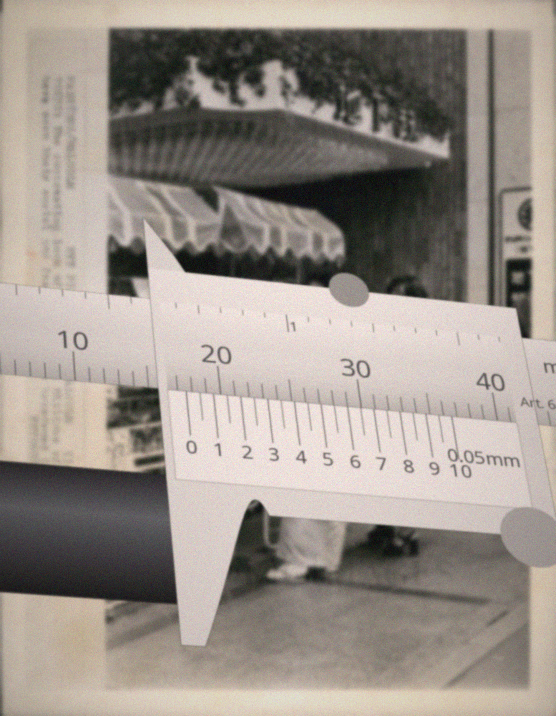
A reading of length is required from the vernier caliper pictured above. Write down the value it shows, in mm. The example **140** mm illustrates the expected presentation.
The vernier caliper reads **17.6** mm
